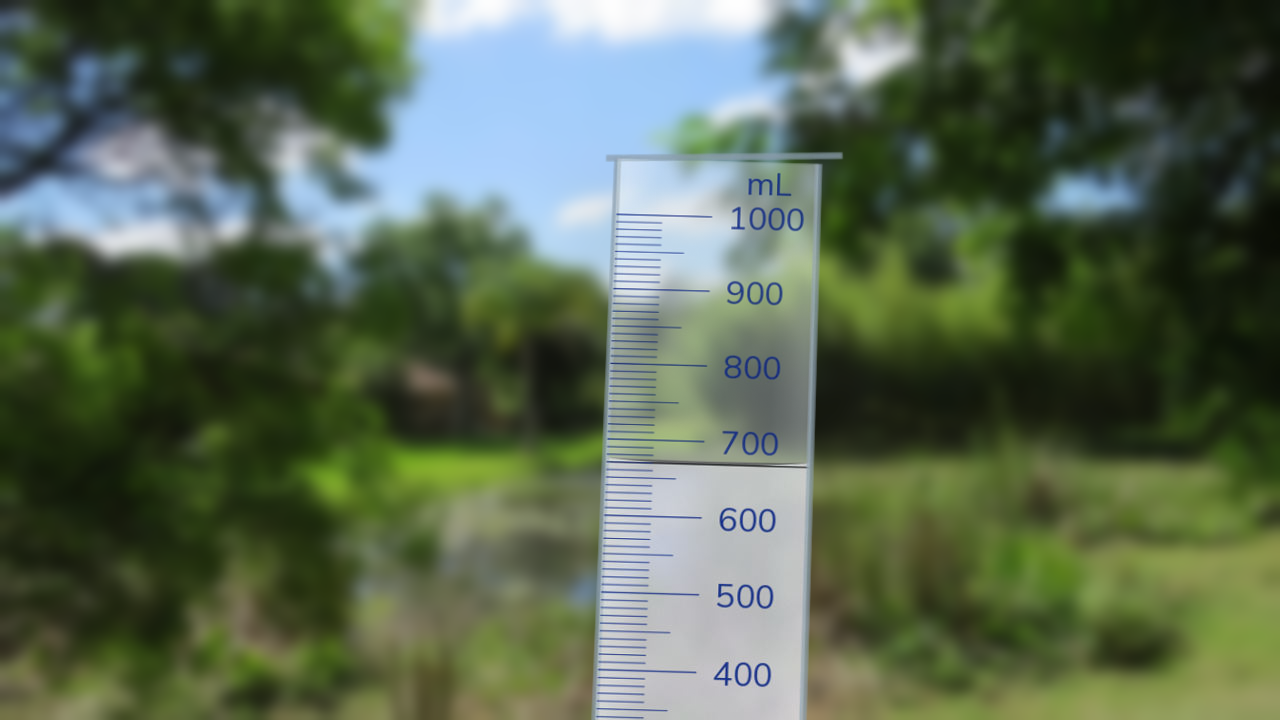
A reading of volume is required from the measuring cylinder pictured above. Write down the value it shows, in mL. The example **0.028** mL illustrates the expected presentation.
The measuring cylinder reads **670** mL
